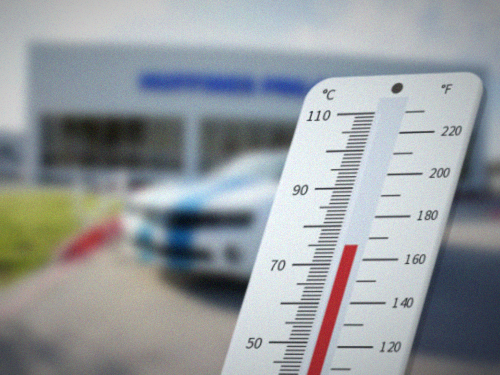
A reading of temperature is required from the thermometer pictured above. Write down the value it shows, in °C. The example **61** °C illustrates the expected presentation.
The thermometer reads **75** °C
